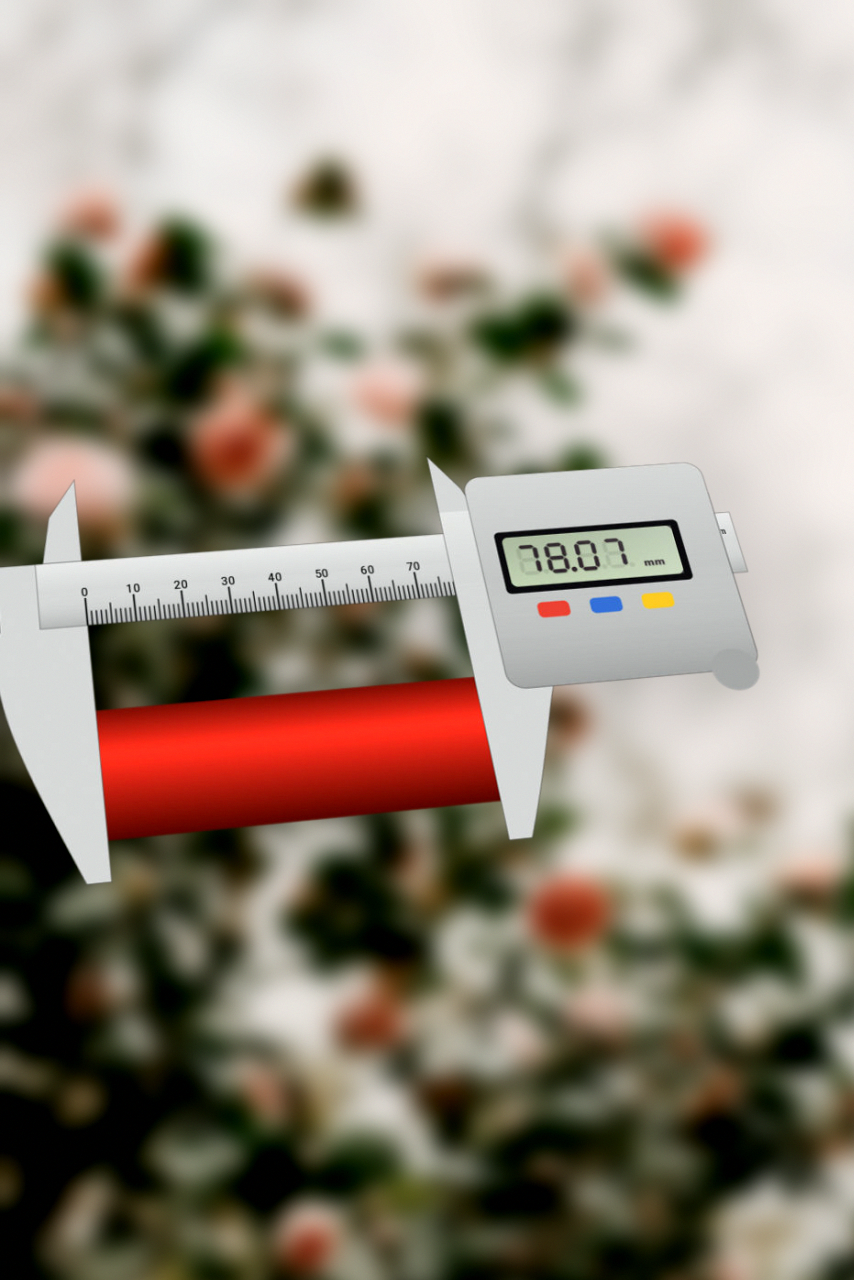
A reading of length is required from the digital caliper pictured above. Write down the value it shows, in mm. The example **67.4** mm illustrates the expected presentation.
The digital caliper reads **78.07** mm
